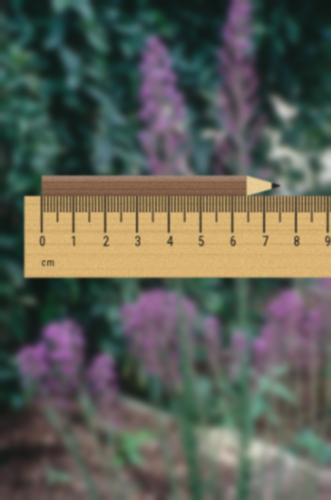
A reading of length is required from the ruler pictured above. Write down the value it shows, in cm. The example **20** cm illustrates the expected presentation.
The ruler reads **7.5** cm
